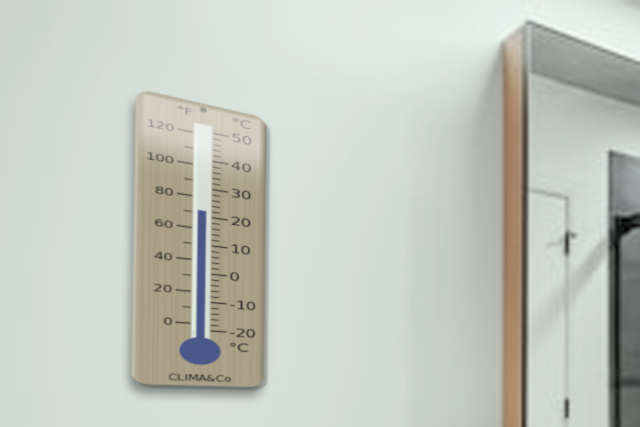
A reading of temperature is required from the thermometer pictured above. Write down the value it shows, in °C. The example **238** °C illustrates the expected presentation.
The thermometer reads **22** °C
